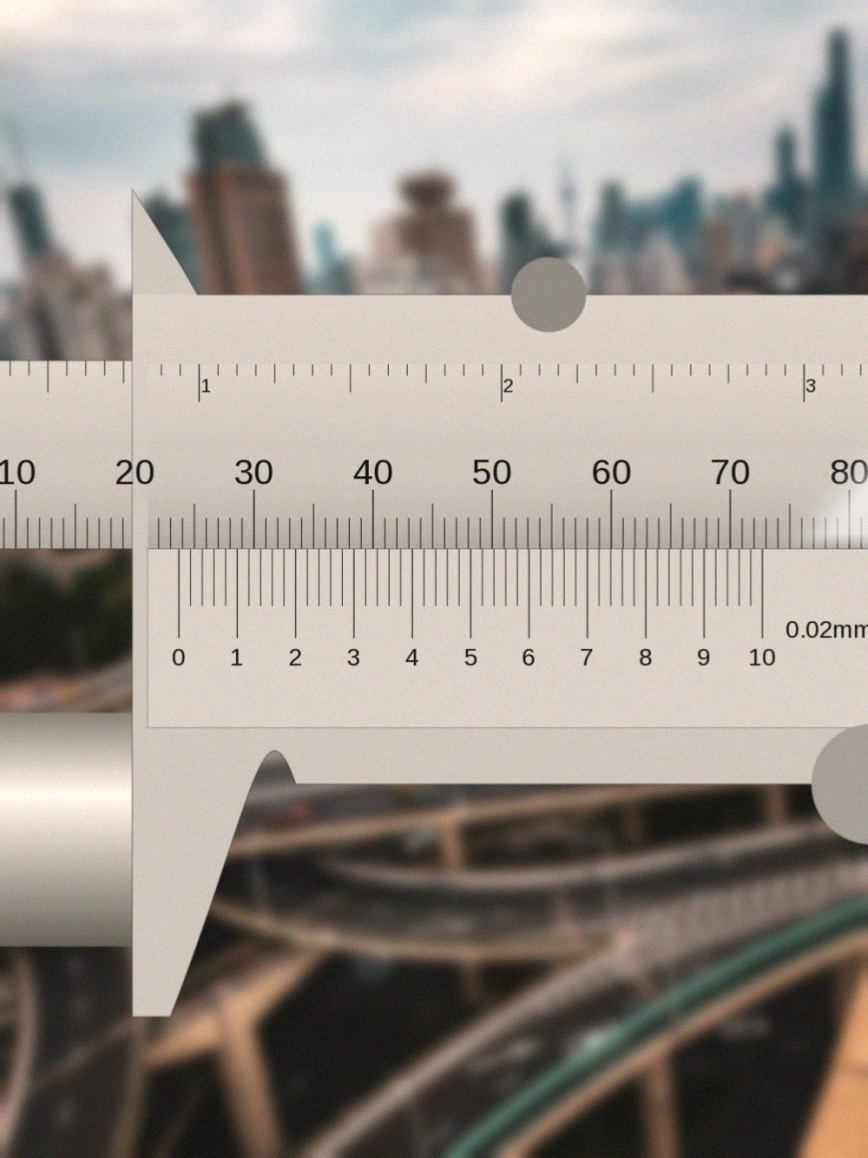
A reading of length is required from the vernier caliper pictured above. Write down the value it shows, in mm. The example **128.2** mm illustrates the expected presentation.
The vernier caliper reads **23.7** mm
